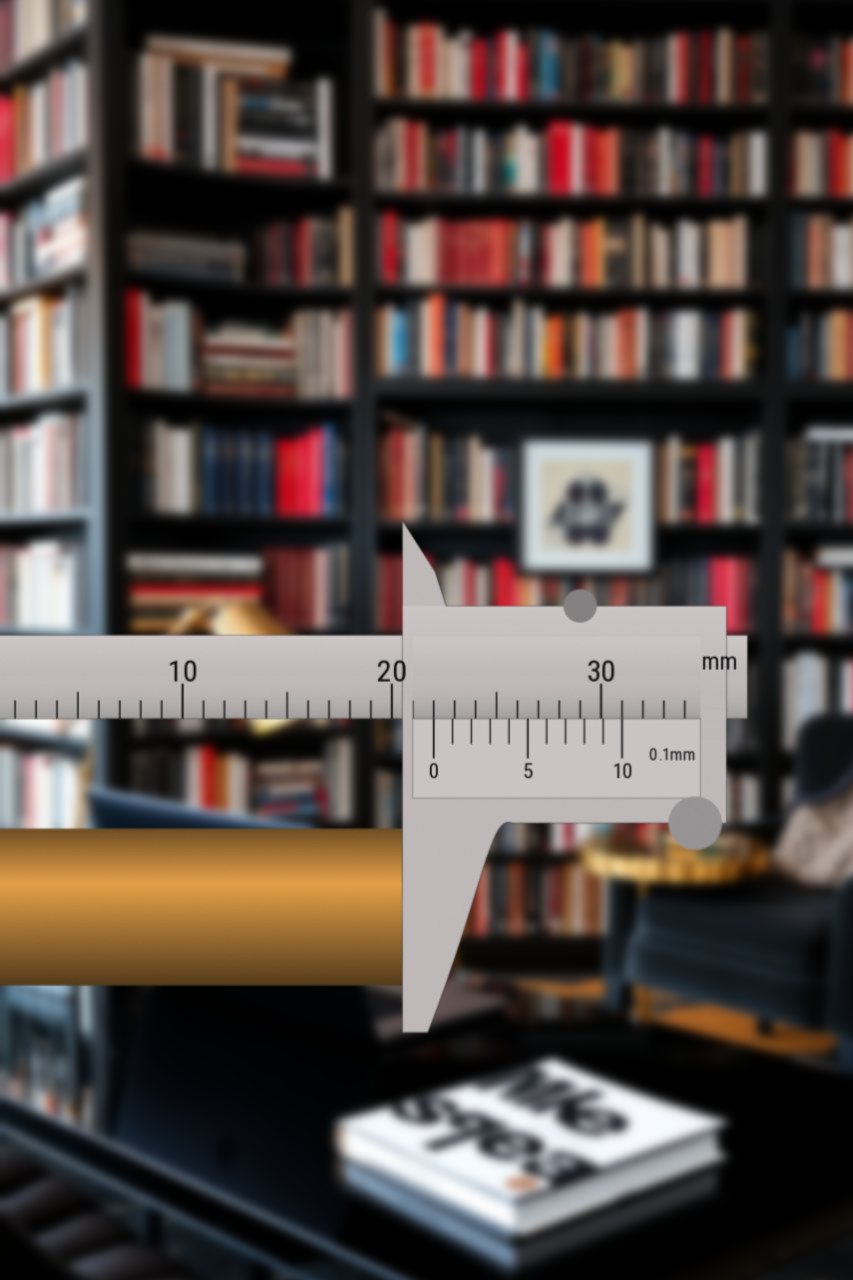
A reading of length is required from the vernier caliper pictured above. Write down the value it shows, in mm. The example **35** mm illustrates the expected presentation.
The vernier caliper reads **22.0** mm
